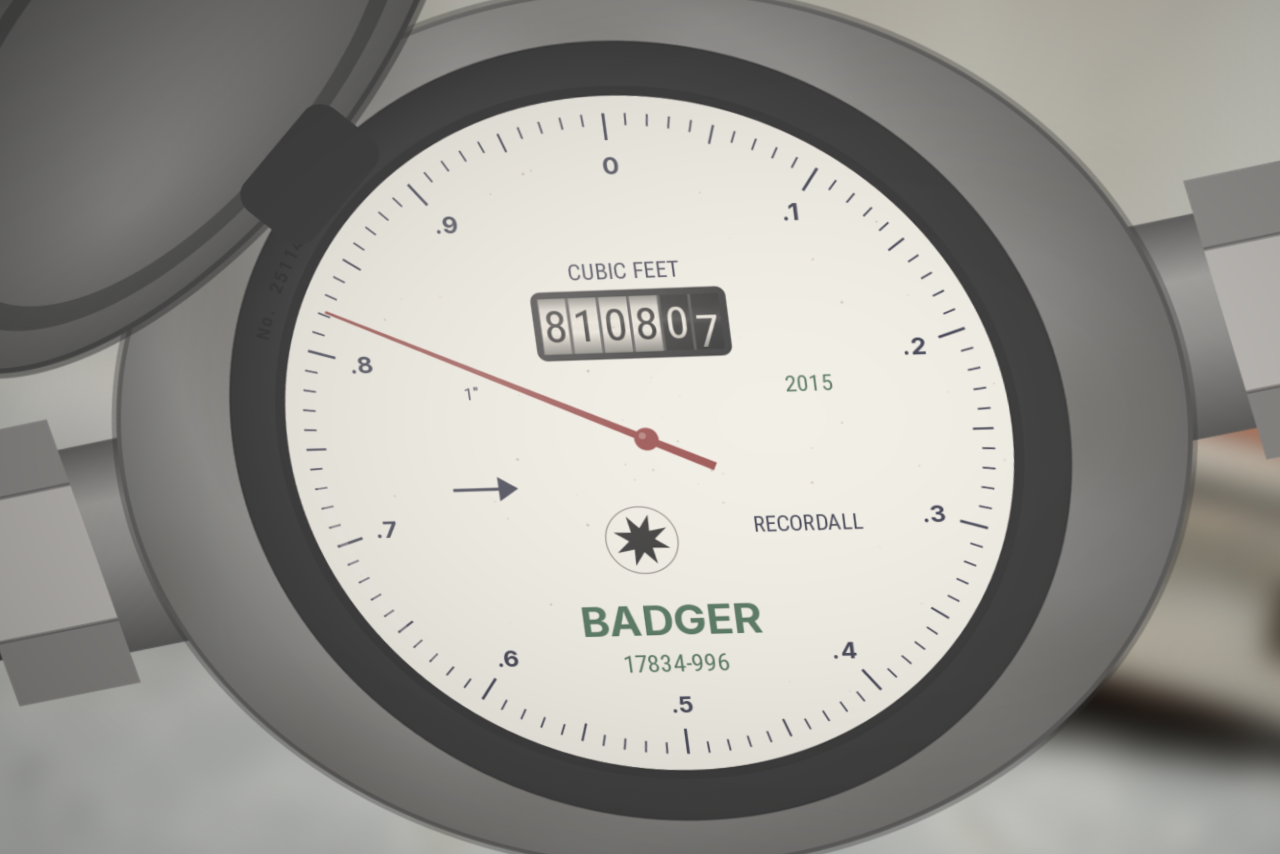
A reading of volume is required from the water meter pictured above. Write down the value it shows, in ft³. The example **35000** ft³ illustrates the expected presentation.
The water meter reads **810806.82** ft³
